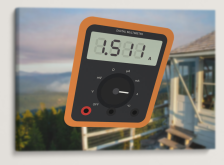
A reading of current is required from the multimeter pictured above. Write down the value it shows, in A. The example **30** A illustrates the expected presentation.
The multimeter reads **1.511** A
